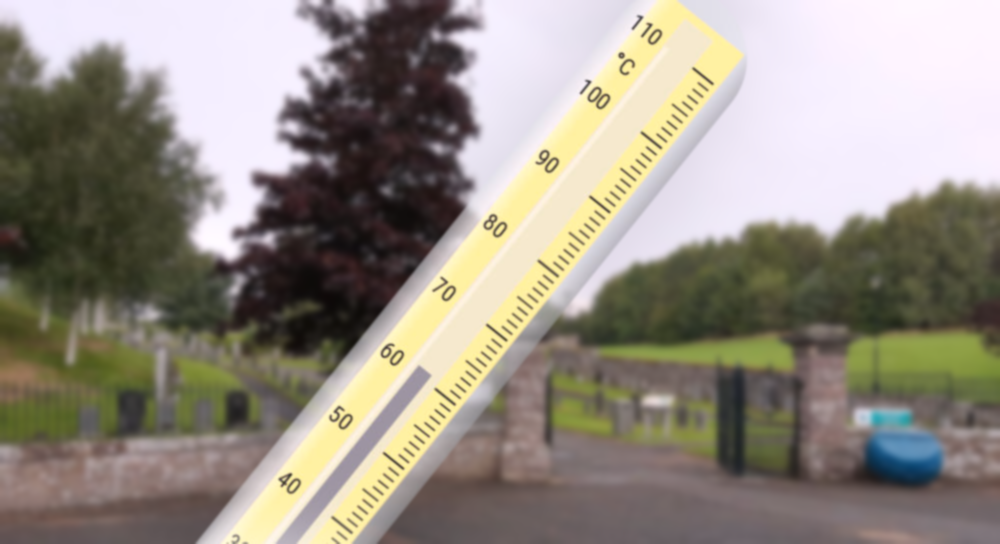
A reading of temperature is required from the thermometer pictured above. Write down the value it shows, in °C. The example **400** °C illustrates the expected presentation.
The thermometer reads **61** °C
